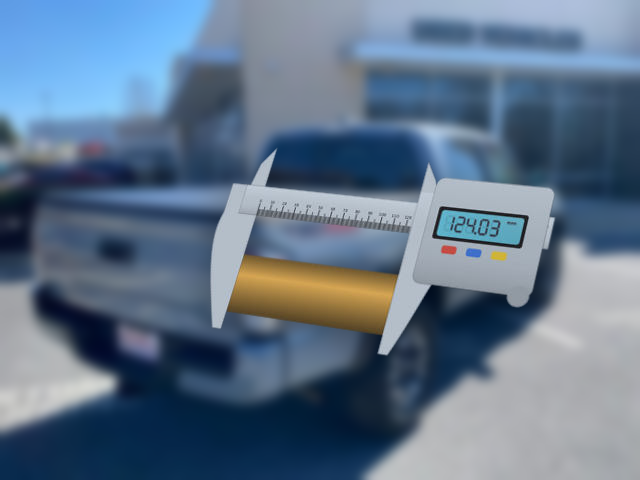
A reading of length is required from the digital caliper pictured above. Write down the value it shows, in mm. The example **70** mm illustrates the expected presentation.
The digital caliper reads **124.03** mm
